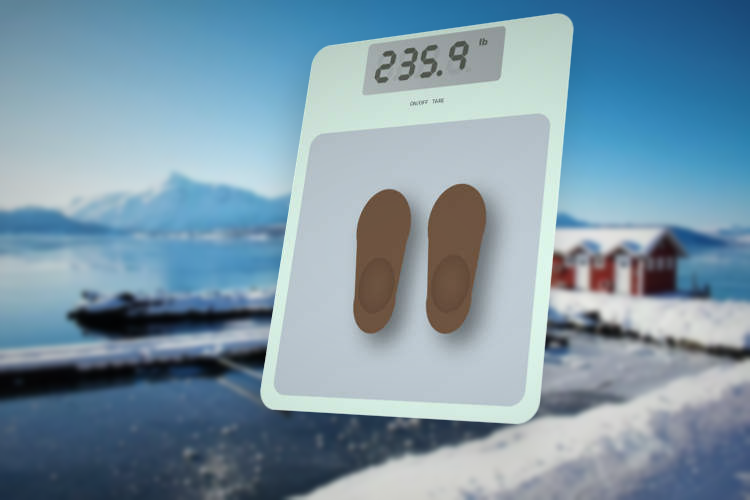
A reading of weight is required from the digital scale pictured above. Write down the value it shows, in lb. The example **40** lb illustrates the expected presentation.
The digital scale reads **235.9** lb
